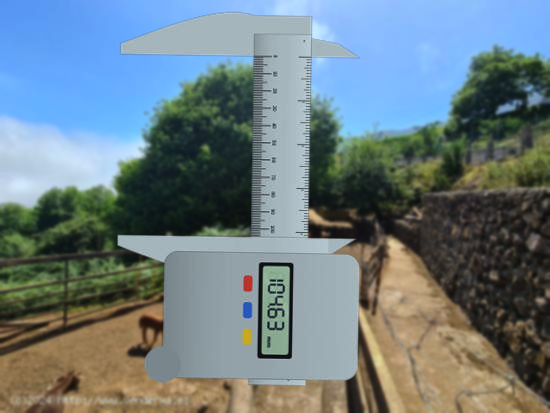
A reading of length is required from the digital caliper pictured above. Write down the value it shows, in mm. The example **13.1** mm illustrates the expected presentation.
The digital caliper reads **104.63** mm
